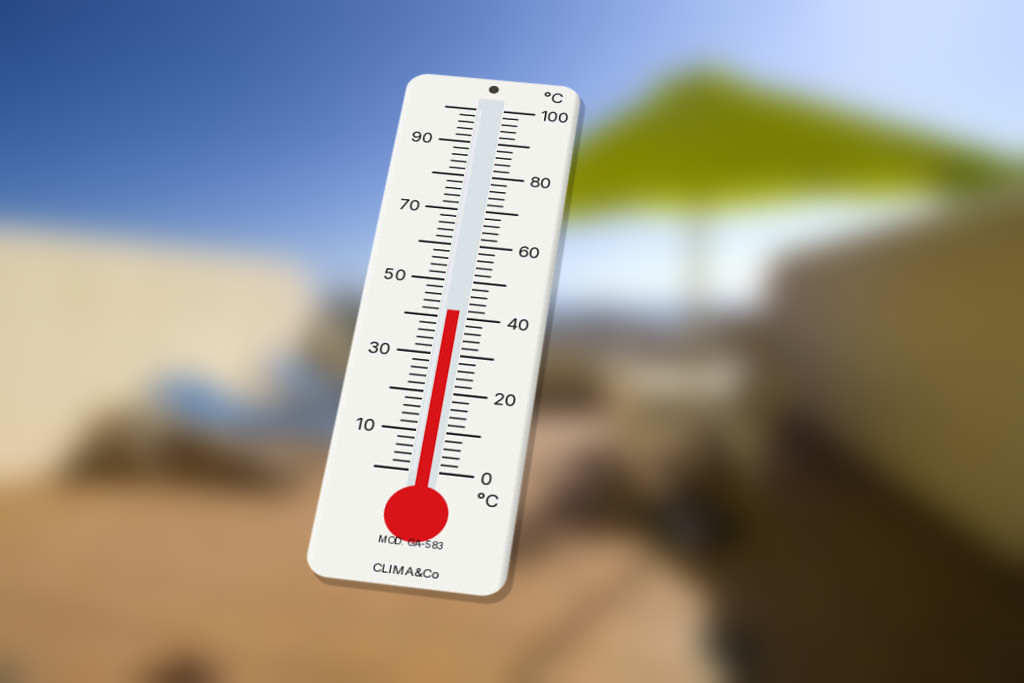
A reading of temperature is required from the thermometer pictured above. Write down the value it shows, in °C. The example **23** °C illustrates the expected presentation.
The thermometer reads **42** °C
